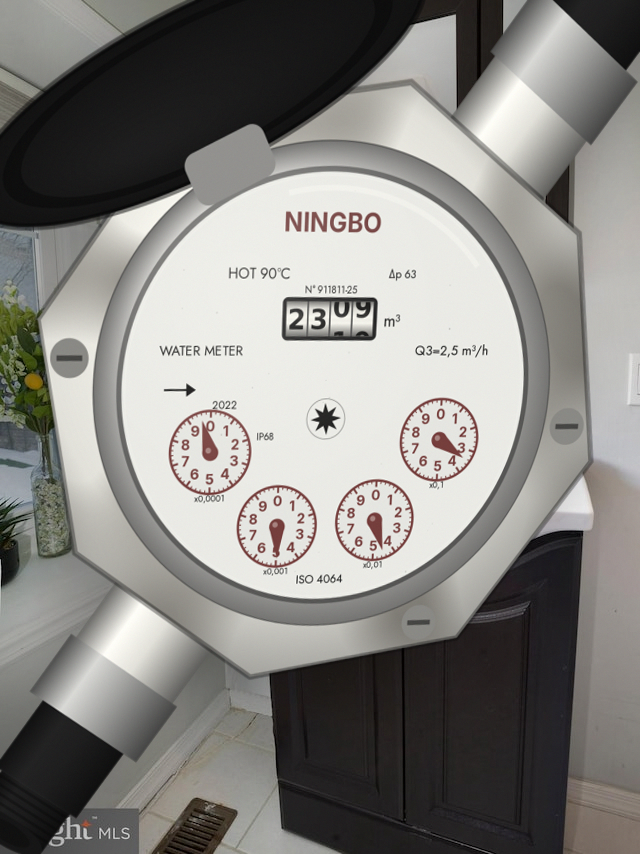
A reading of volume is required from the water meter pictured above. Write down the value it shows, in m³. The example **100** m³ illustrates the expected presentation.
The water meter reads **2309.3449** m³
